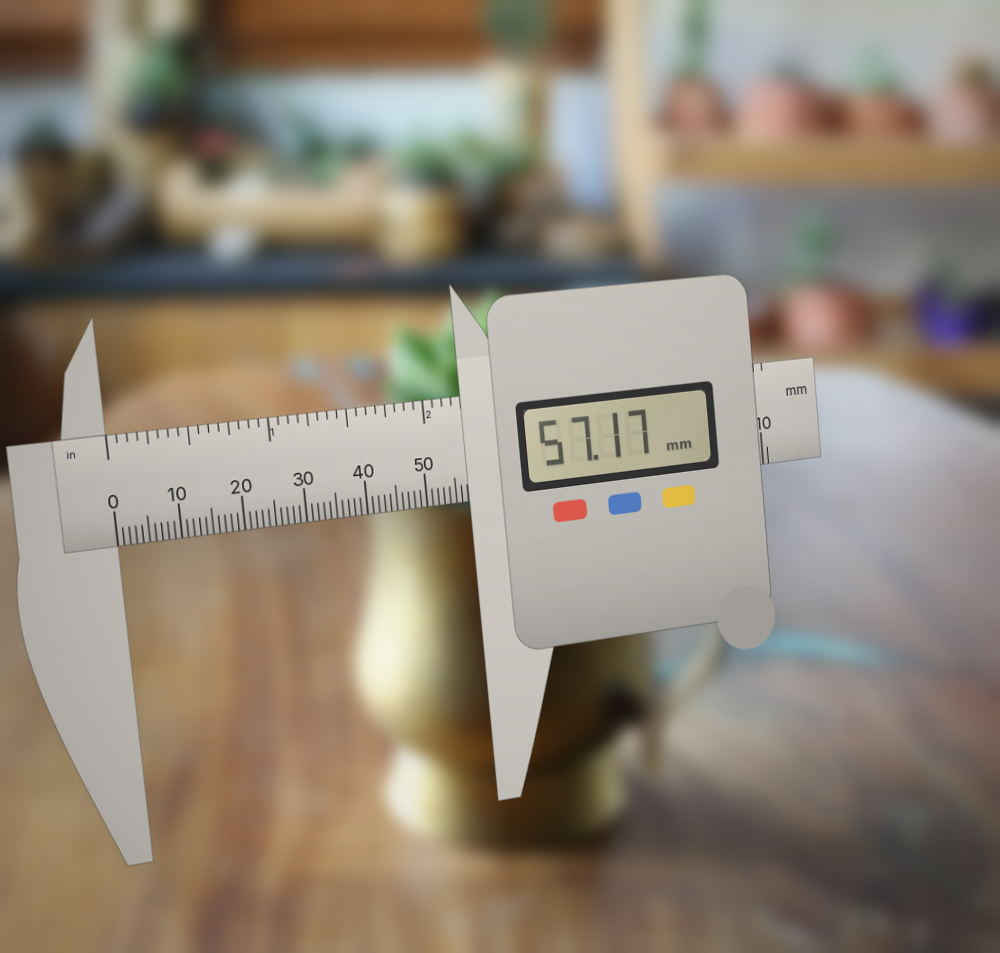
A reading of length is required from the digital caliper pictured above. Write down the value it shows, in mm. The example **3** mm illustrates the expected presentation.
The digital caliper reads **57.17** mm
